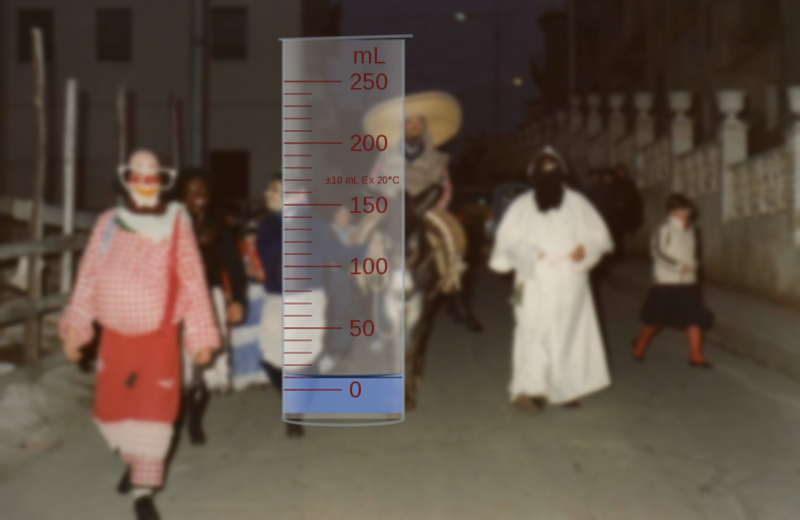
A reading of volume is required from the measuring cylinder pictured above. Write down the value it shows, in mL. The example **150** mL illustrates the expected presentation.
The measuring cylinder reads **10** mL
